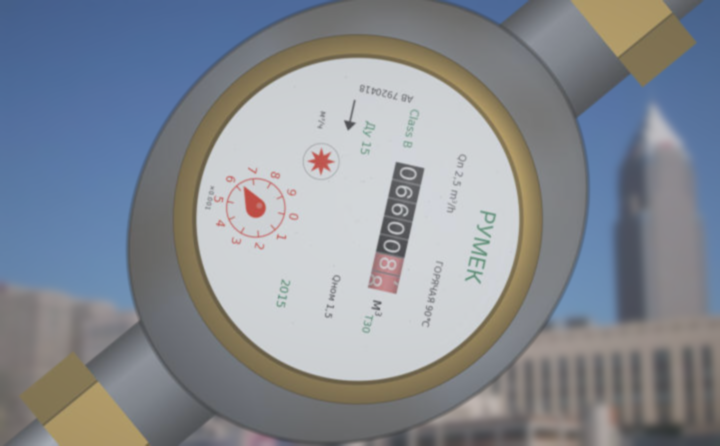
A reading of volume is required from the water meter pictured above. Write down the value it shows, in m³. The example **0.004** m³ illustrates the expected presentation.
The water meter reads **6600.876** m³
